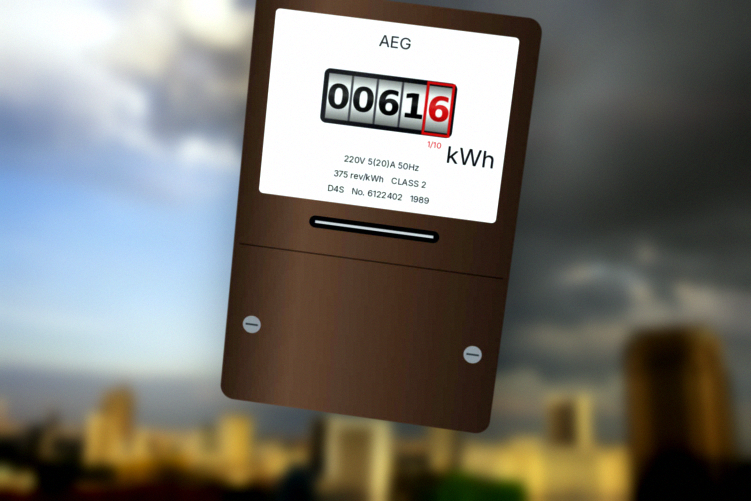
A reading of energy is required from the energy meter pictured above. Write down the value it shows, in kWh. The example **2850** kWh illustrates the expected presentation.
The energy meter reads **61.6** kWh
